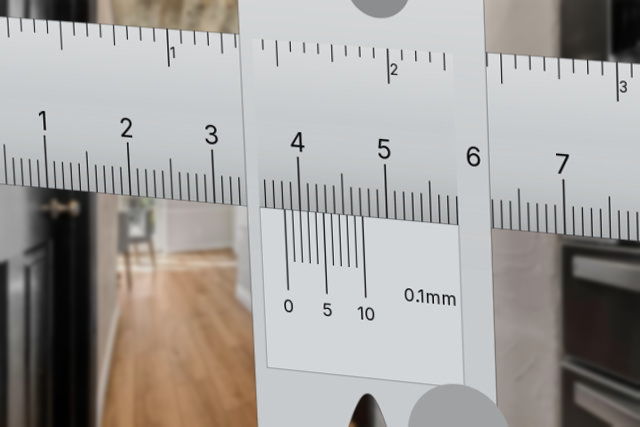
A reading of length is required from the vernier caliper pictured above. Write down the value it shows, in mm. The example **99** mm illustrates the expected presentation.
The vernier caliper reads **38.2** mm
